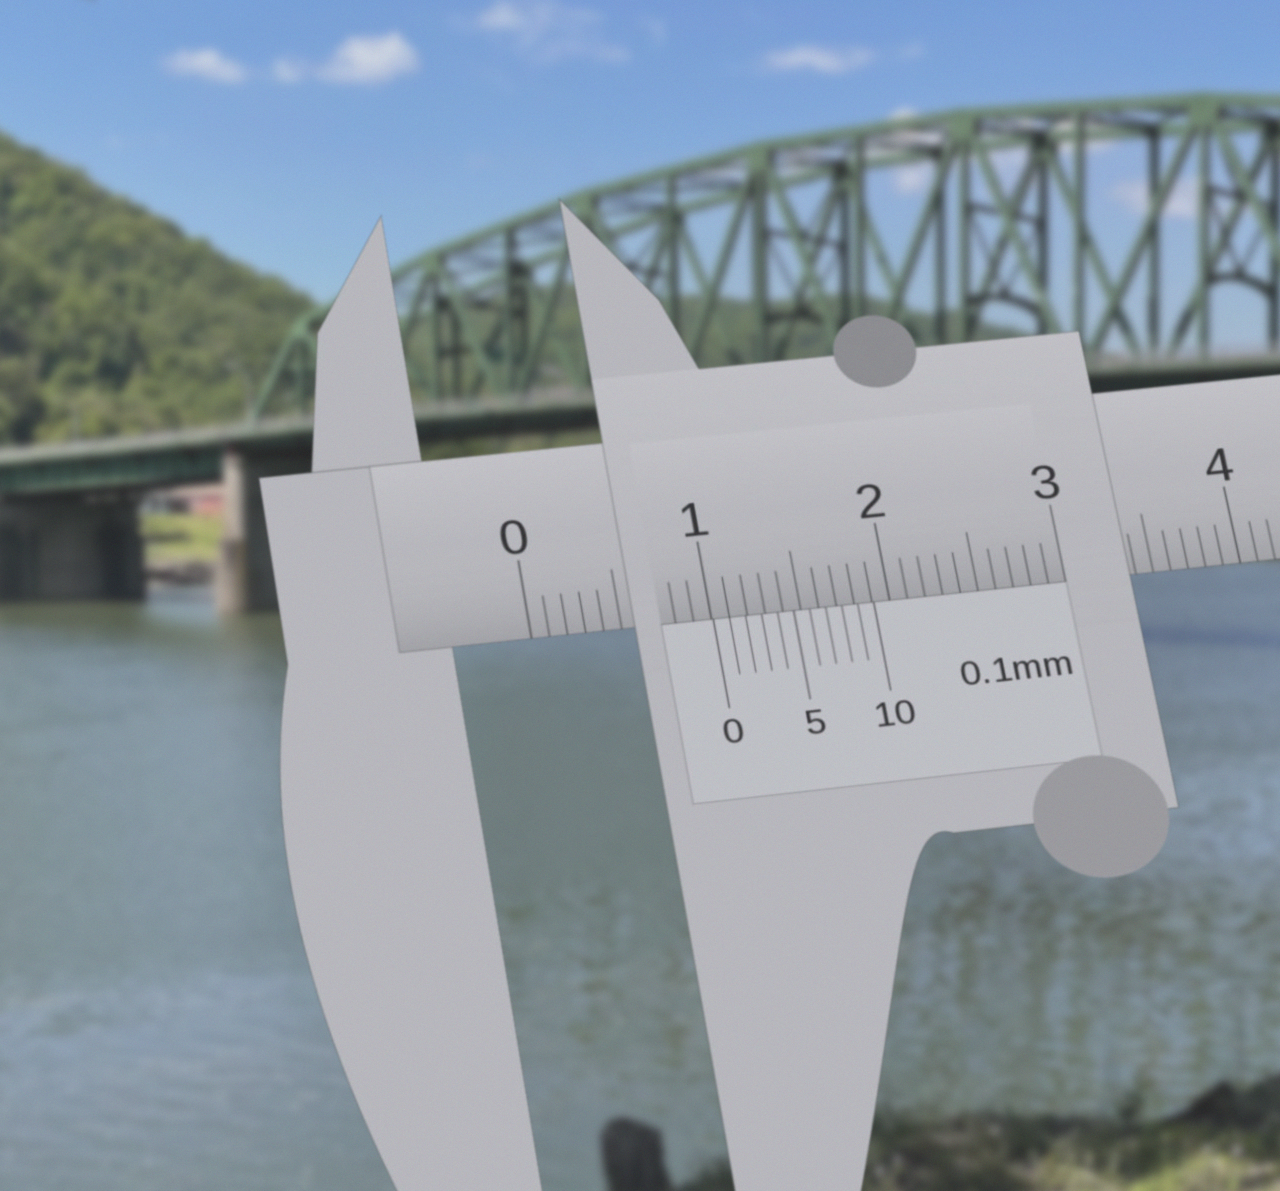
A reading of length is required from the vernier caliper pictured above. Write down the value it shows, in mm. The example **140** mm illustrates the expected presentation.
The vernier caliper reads **10.1** mm
